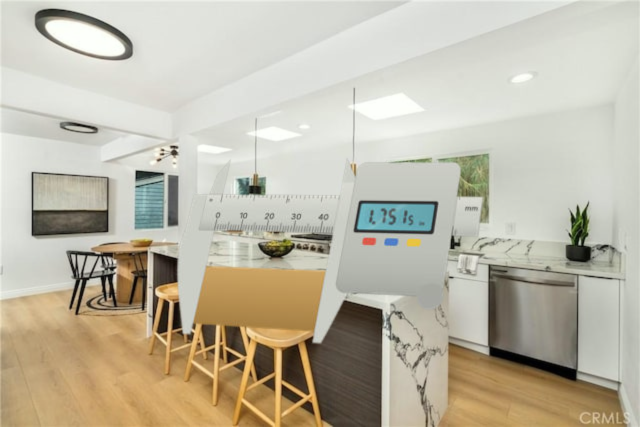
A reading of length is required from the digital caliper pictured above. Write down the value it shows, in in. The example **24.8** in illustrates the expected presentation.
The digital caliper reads **1.7515** in
